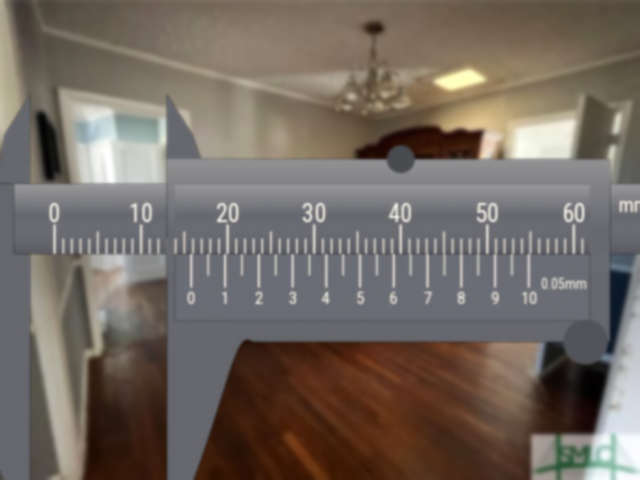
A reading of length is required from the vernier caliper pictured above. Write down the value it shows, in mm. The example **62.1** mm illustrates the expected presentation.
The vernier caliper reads **15.8** mm
